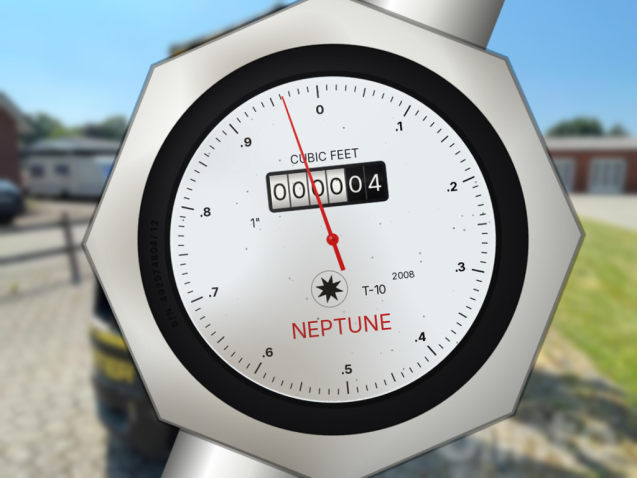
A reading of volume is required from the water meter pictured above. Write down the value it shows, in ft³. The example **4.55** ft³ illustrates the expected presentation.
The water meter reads **3.96** ft³
